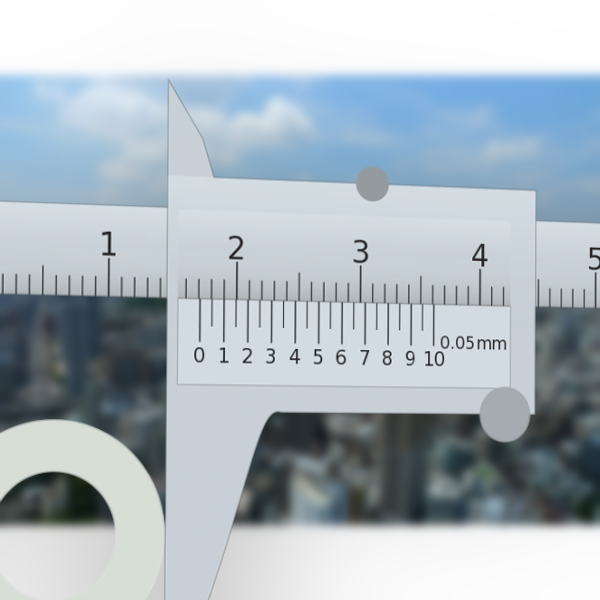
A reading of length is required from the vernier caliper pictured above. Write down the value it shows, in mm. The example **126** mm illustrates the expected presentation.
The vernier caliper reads **17.1** mm
